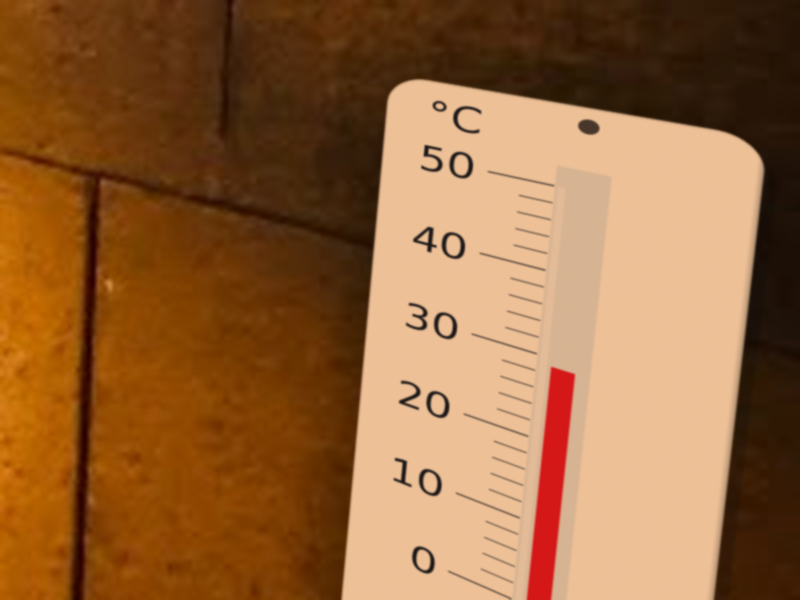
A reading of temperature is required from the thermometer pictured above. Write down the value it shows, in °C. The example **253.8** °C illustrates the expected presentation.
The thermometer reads **29** °C
